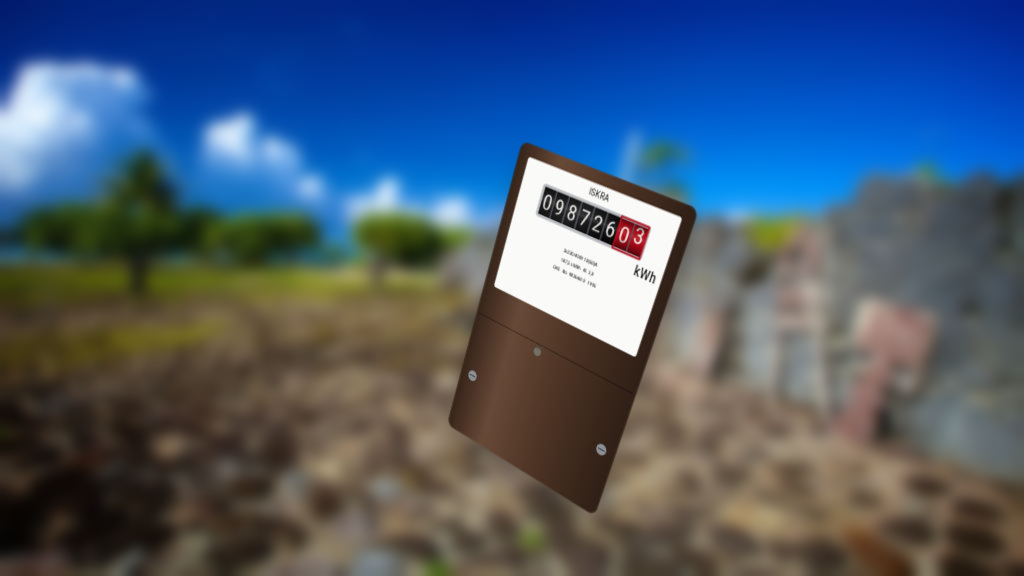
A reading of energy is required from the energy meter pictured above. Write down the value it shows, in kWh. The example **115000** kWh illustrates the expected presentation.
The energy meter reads **98726.03** kWh
